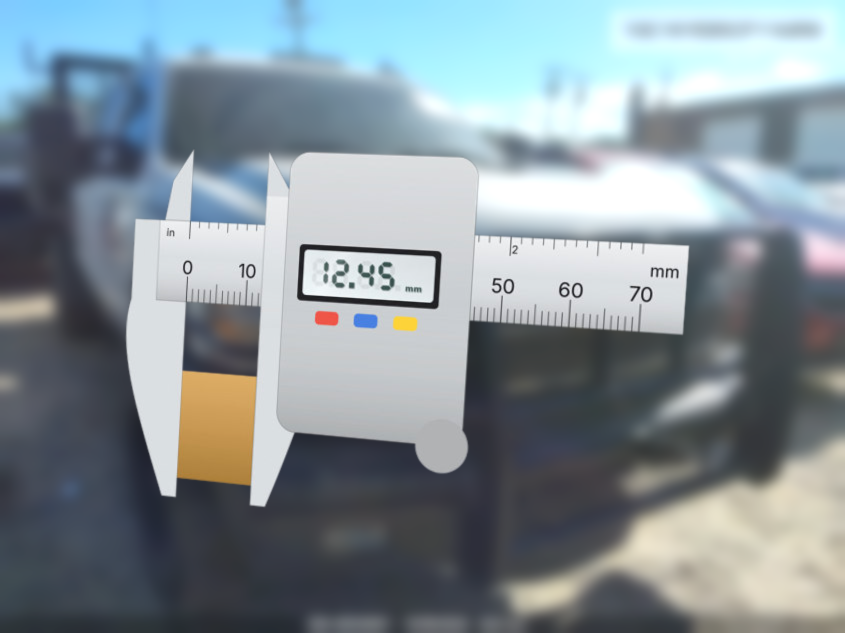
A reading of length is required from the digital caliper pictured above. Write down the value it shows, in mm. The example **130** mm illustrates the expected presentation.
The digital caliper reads **12.45** mm
